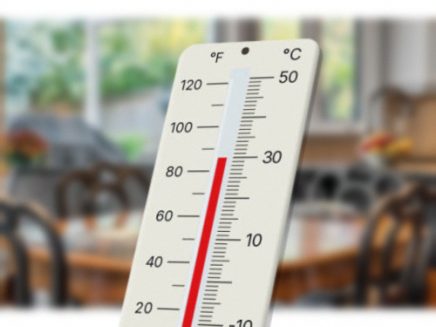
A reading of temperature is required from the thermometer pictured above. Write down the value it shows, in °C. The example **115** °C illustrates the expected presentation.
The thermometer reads **30** °C
